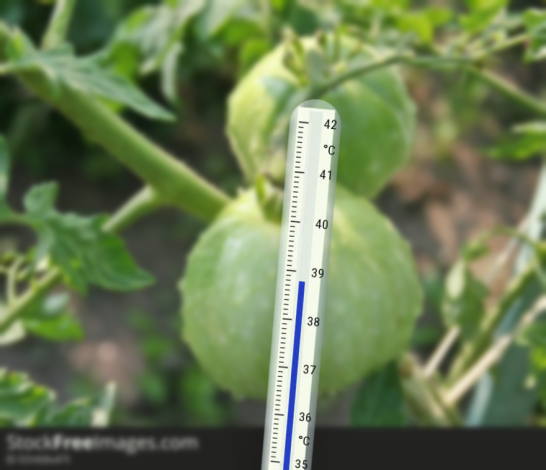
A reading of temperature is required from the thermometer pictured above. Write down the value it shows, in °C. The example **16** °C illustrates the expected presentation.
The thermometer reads **38.8** °C
